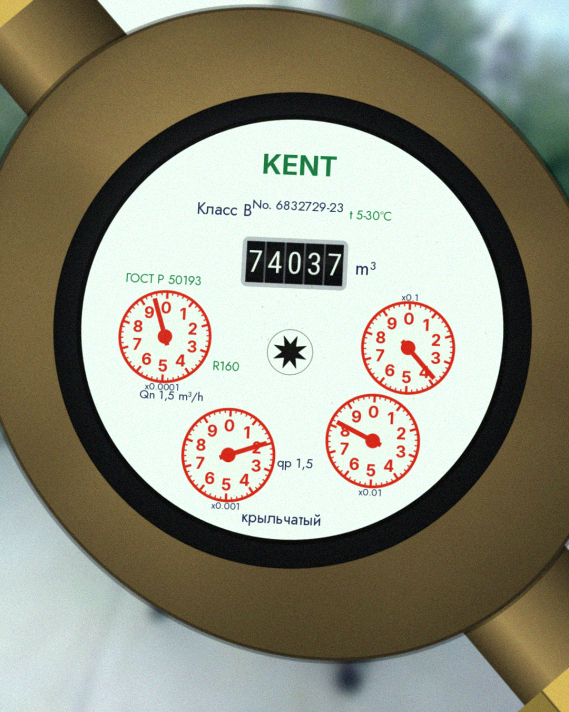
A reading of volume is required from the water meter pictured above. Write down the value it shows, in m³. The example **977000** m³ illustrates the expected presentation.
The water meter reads **74037.3819** m³
